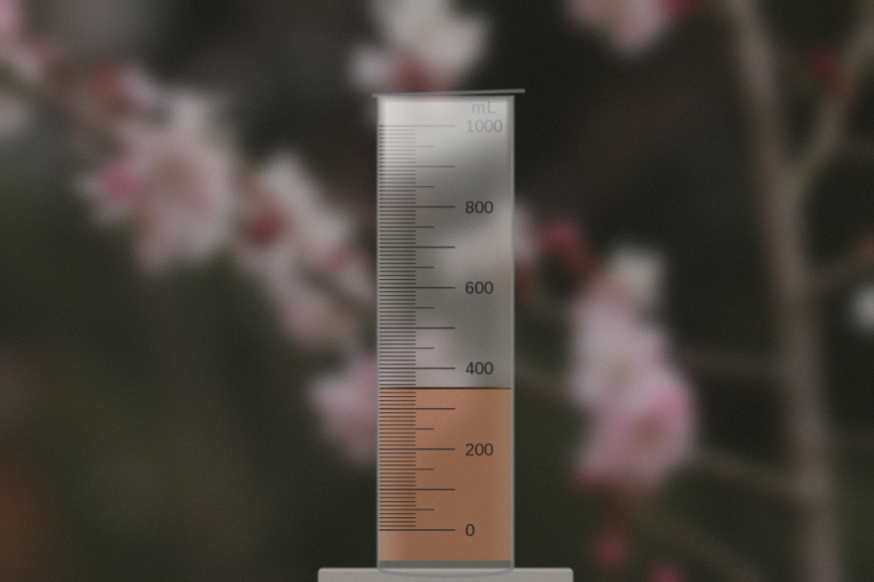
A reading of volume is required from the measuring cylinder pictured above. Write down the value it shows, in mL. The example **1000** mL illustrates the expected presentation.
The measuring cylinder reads **350** mL
